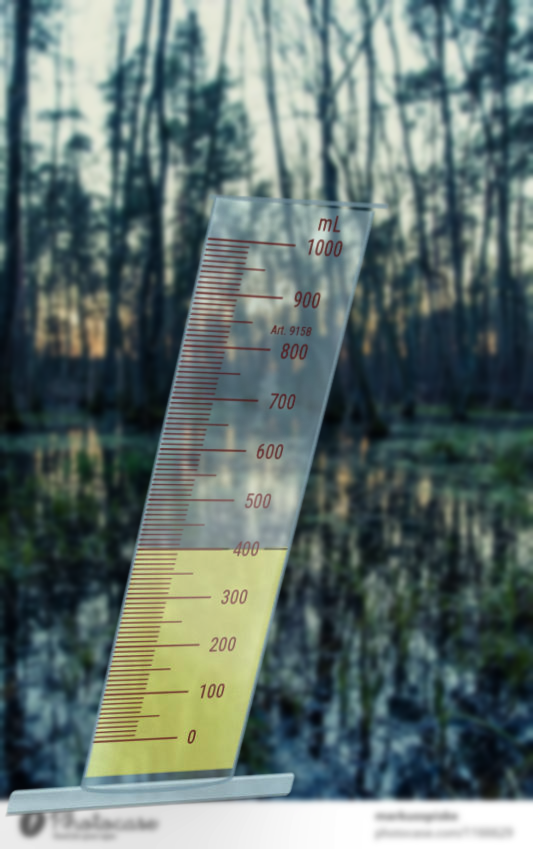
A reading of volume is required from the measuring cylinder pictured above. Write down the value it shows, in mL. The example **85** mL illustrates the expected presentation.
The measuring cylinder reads **400** mL
